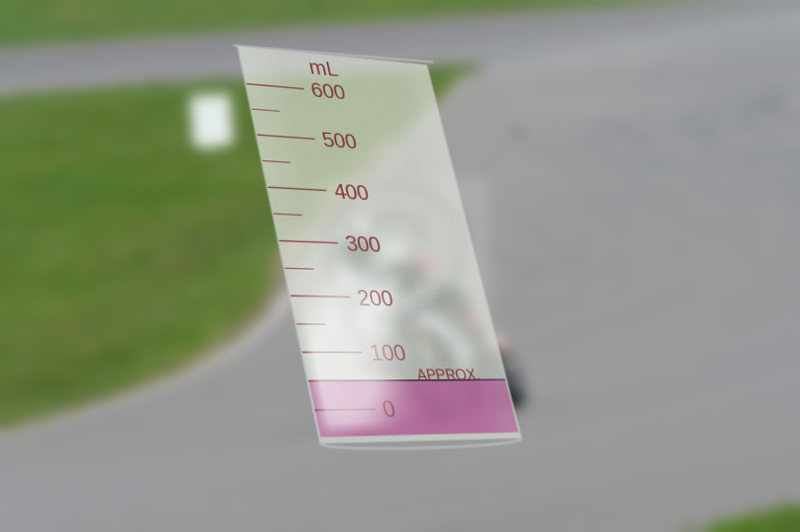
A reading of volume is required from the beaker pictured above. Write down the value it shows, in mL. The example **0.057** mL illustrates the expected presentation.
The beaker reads **50** mL
